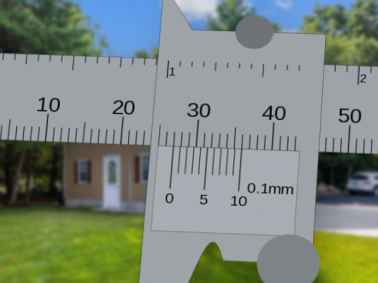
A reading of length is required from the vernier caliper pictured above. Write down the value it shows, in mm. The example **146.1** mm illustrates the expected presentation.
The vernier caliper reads **27.0** mm
